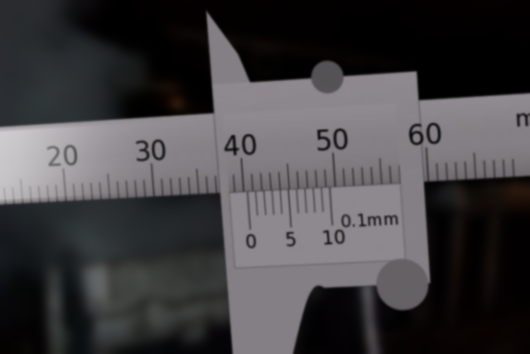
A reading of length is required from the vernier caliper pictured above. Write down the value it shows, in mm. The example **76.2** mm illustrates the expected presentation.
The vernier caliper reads **40.4** mm
